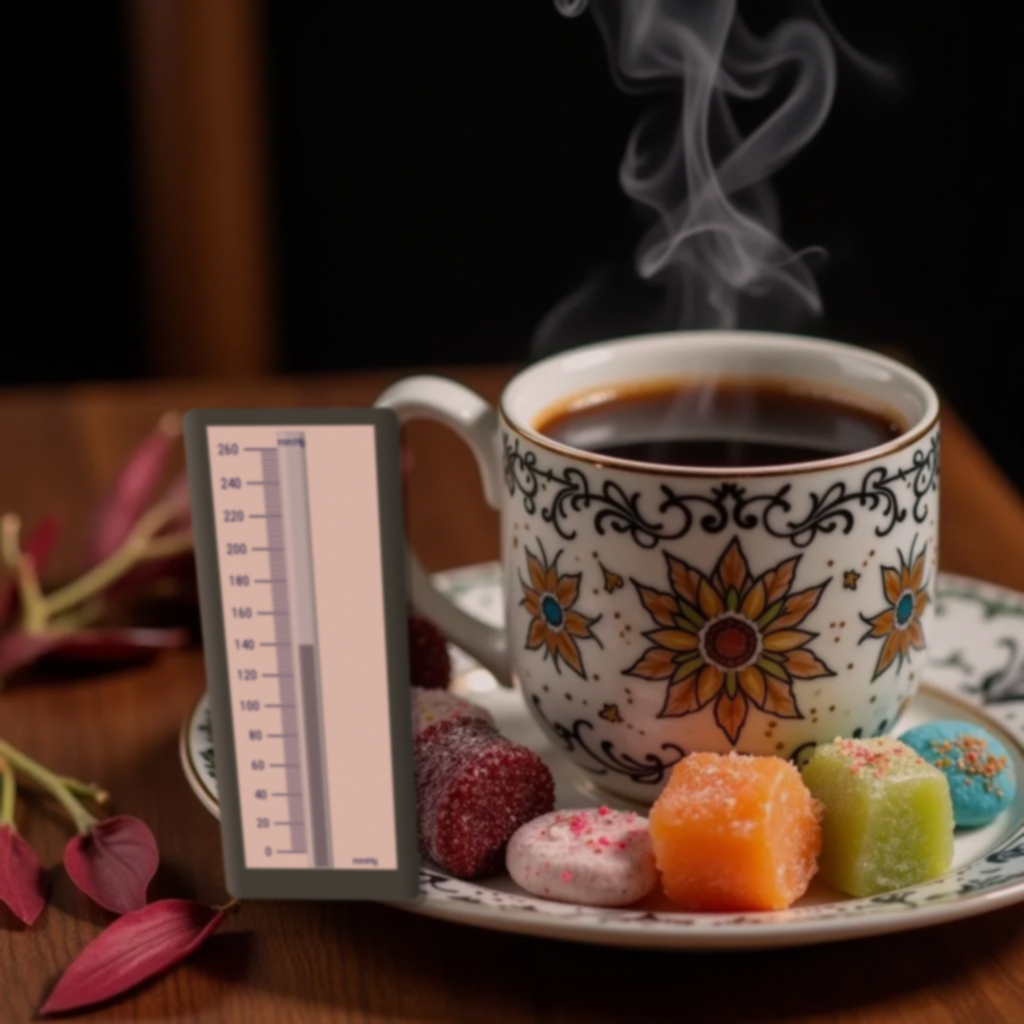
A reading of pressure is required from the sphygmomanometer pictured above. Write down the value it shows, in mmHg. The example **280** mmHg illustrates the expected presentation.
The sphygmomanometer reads **140** mmHg
